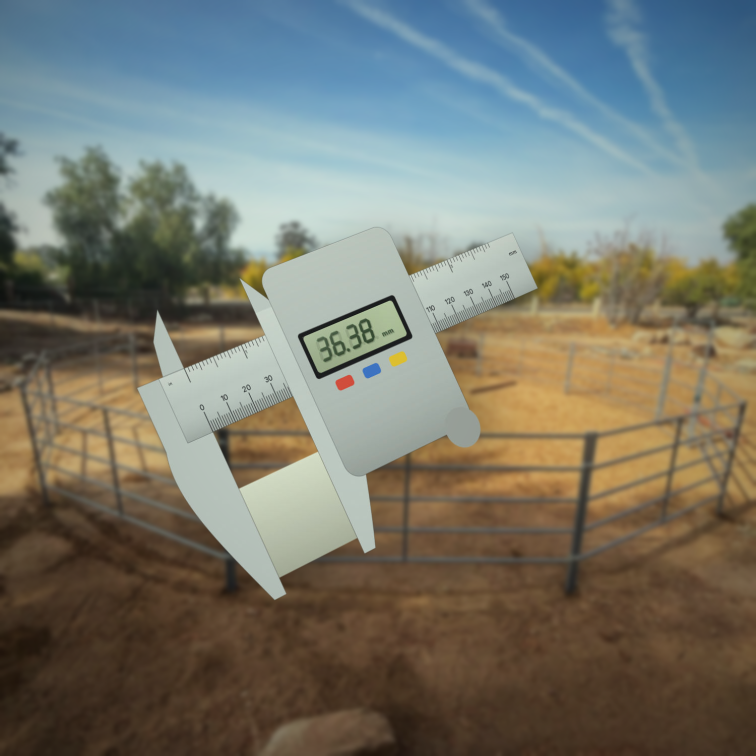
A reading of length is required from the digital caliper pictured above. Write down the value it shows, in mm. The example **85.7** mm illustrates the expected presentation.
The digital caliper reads **36.38** mm
